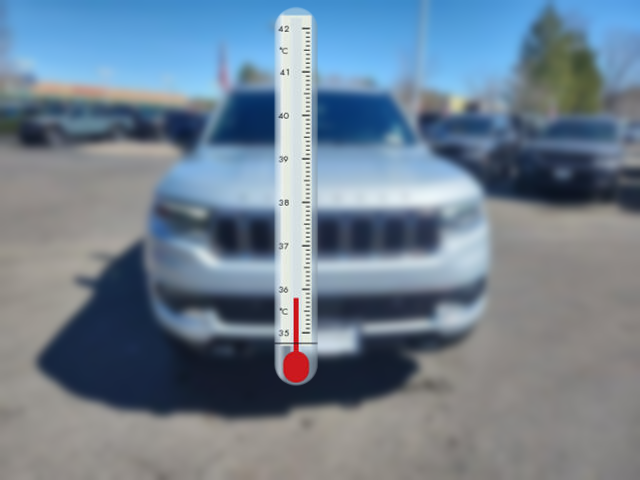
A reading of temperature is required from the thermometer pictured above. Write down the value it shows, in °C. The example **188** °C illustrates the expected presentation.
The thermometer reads **35.8** °C
